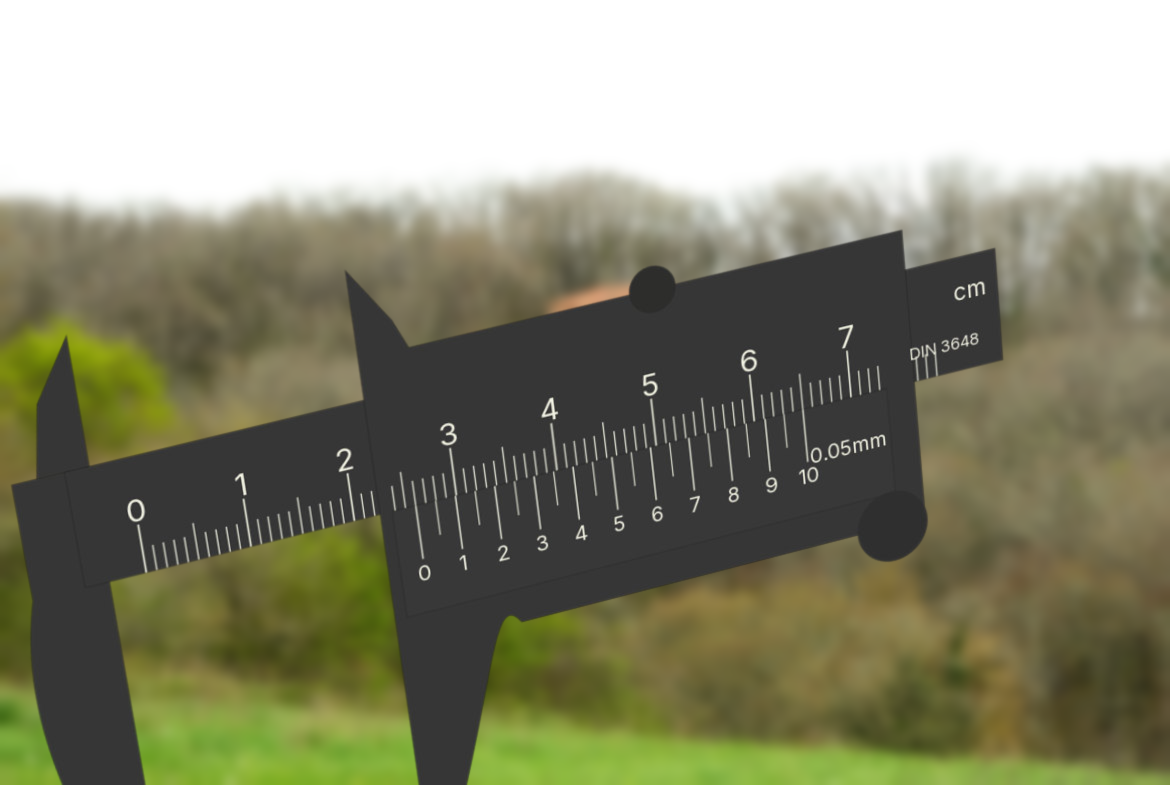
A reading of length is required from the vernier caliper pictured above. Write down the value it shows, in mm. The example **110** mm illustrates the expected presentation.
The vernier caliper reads **26.0** mm
